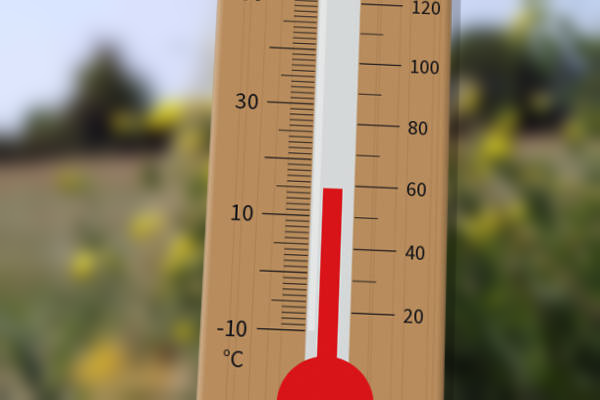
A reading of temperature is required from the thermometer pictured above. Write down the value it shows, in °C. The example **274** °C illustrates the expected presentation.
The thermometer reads **15** °C
